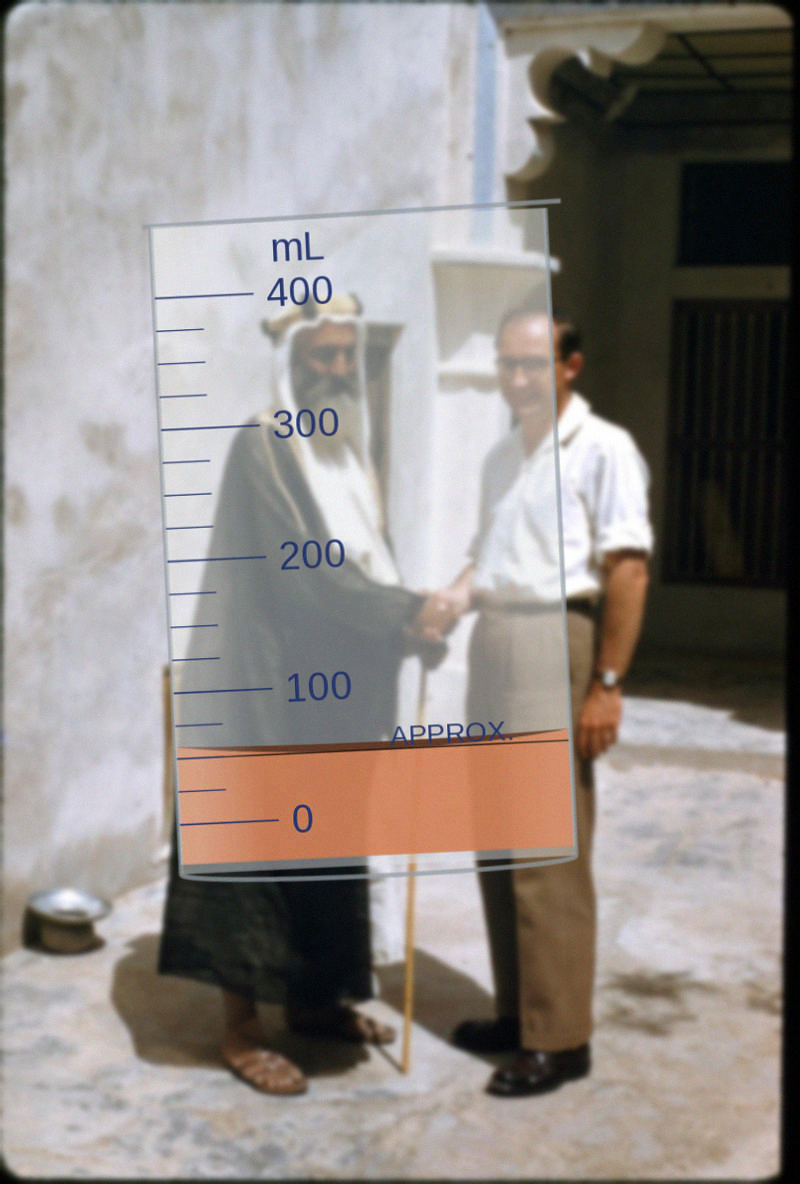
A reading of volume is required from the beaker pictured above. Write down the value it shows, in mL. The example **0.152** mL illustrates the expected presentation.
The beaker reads **50** mL
